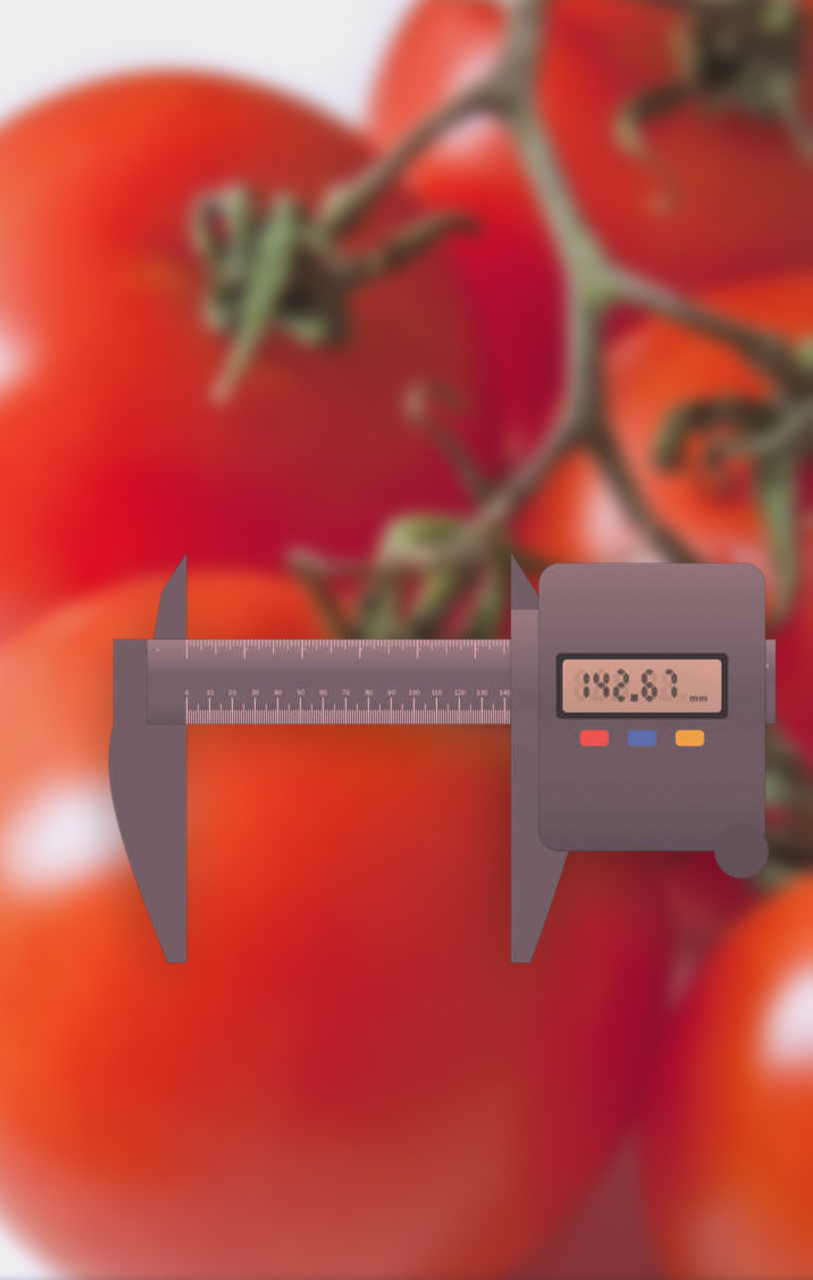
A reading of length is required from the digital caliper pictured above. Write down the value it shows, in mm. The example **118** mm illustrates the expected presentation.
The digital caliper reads **142.67** mm
